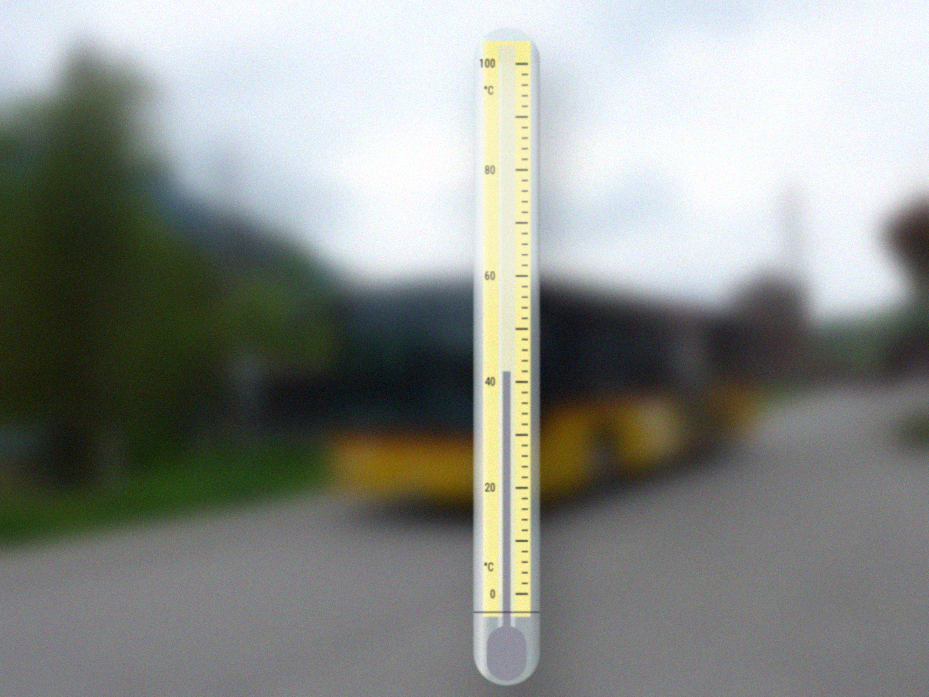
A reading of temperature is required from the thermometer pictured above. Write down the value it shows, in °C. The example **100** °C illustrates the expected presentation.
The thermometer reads **42** °C
